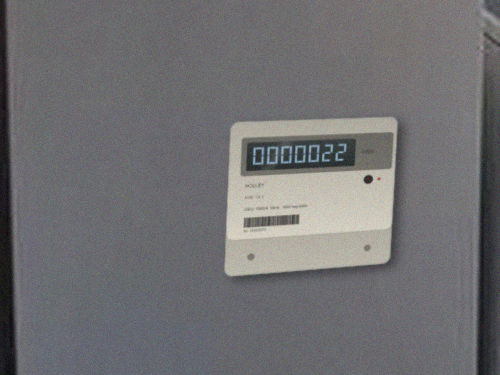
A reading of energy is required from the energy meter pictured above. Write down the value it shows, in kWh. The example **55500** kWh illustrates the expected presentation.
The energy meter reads **22** kWh
